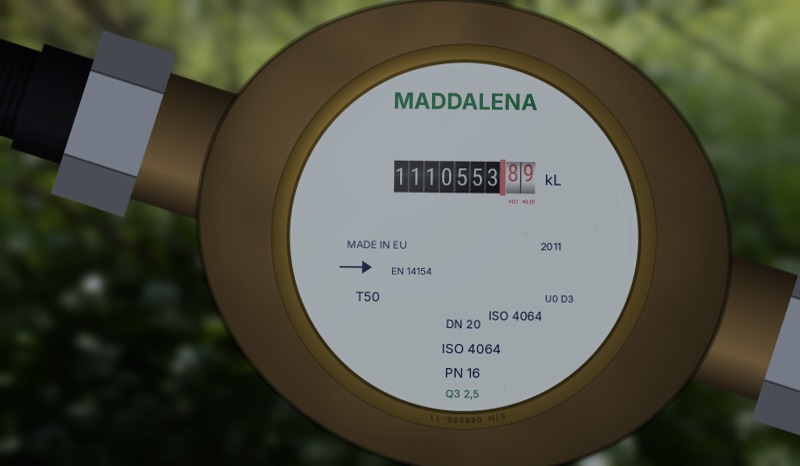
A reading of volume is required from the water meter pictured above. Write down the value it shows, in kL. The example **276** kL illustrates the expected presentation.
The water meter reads **1110553.89** kL
